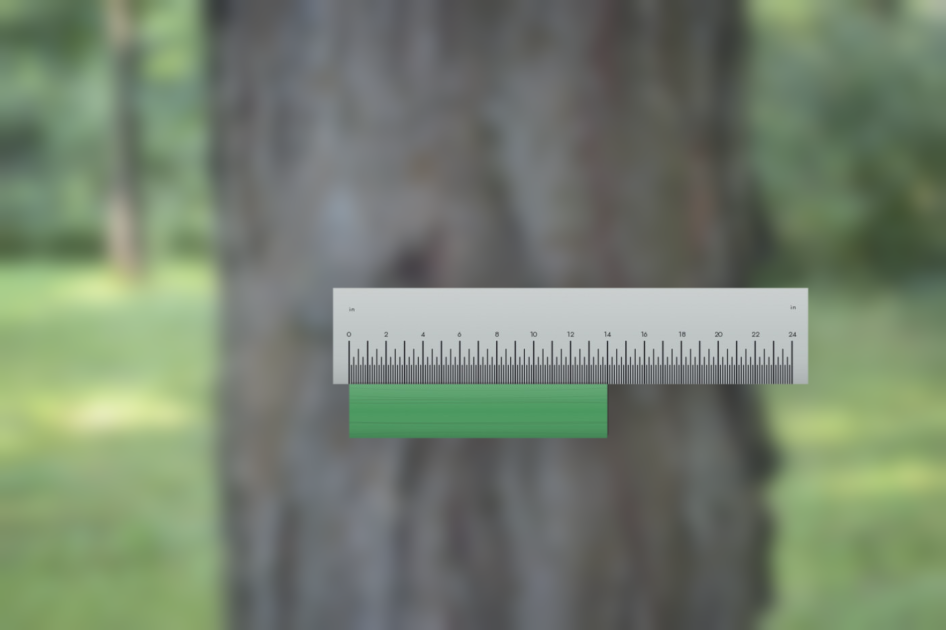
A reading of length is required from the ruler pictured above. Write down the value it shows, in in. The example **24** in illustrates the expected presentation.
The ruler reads **14** in
